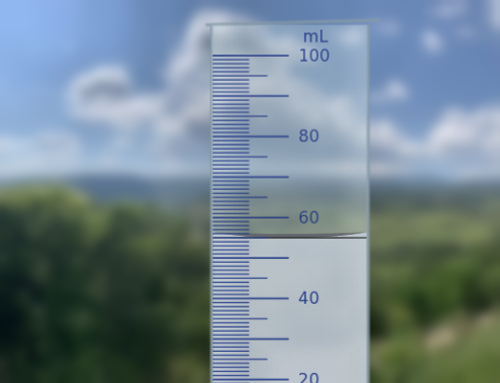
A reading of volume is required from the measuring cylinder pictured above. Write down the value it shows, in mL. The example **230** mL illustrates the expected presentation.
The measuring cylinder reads **55** mL
